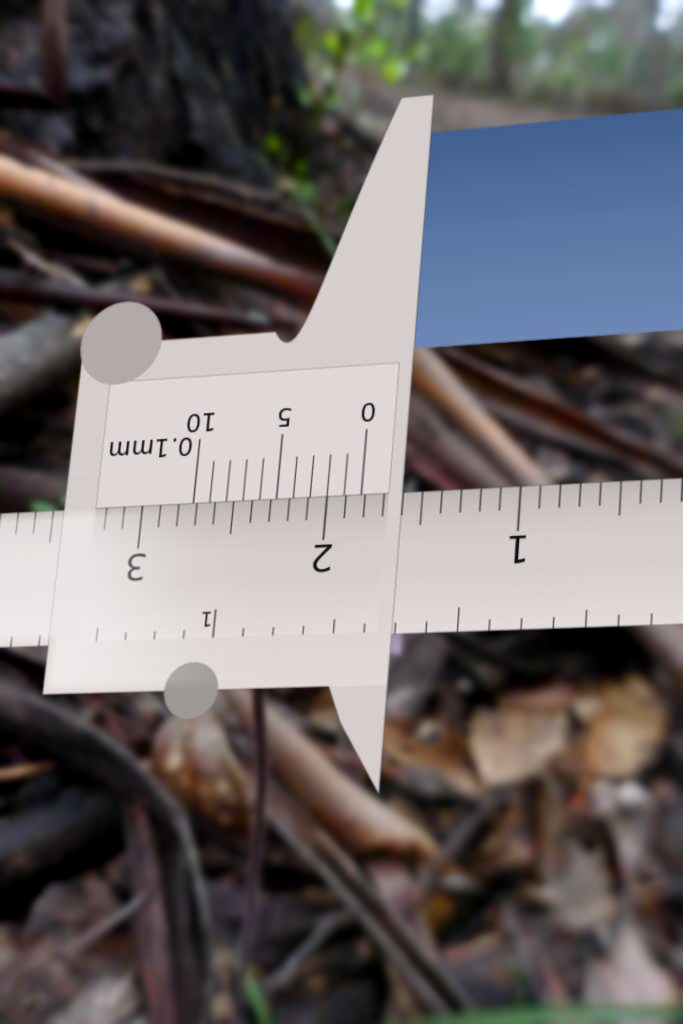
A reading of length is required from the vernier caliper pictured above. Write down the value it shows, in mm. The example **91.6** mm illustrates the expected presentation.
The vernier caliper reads **18.2** mm
